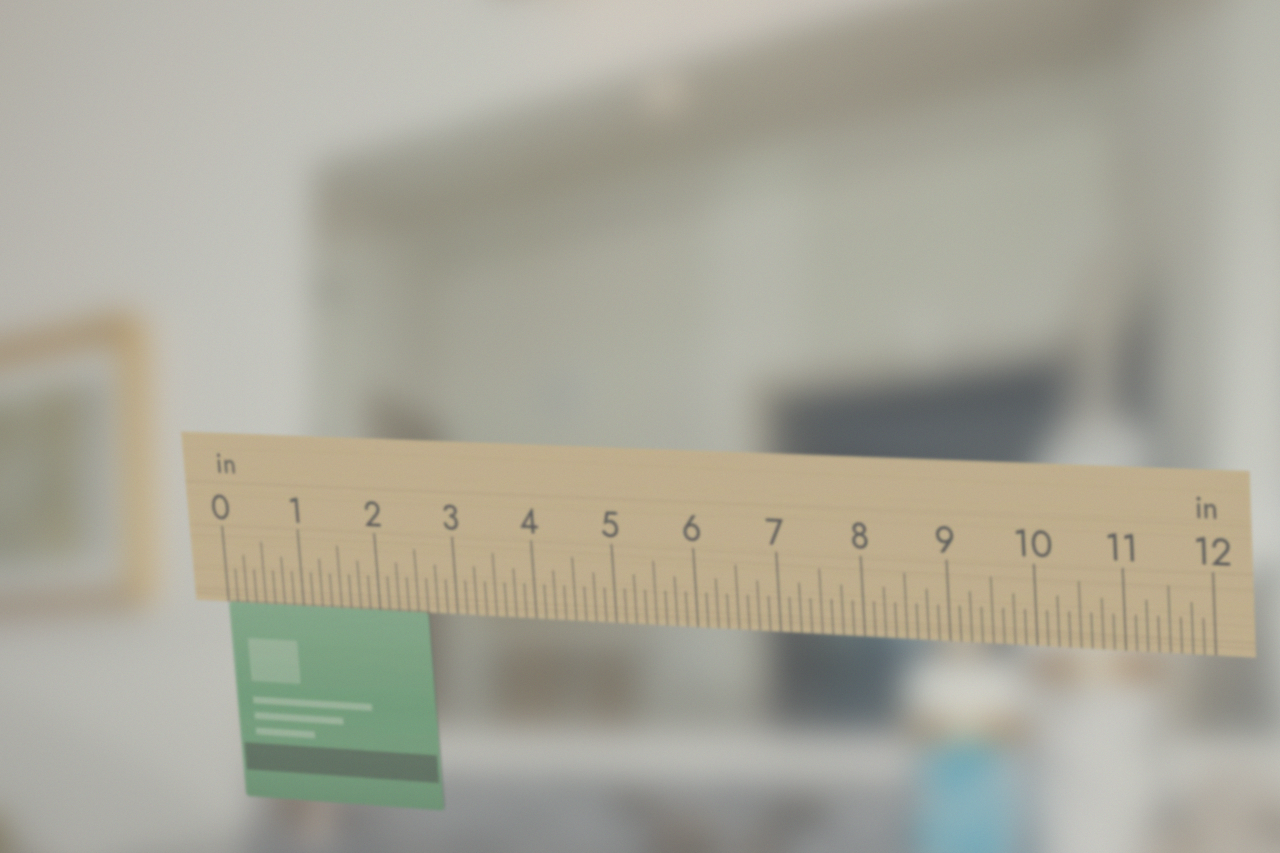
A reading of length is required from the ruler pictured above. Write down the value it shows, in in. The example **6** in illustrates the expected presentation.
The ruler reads **2.625** in
